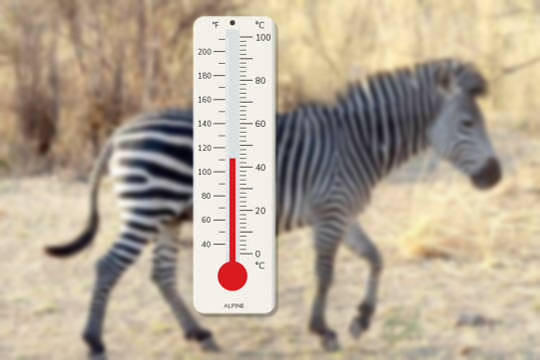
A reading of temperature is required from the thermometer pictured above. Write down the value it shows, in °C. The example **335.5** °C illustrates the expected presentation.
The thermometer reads **44** °C
